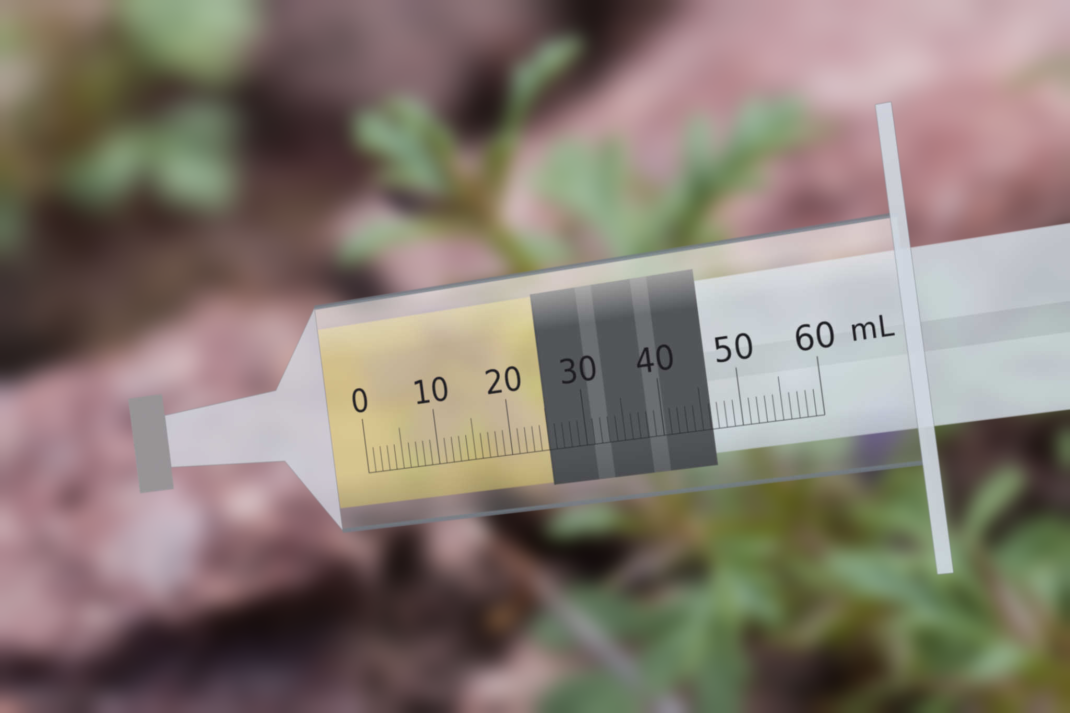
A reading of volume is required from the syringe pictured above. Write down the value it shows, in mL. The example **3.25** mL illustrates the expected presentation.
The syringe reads **25** mL
